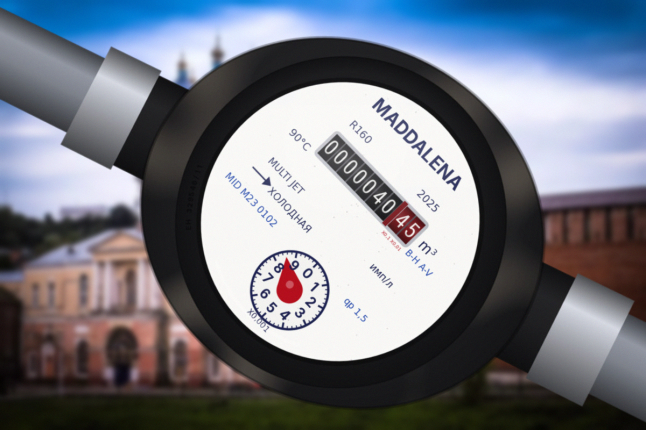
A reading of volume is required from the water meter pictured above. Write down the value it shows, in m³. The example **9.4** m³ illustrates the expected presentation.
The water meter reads **40.458** m³
